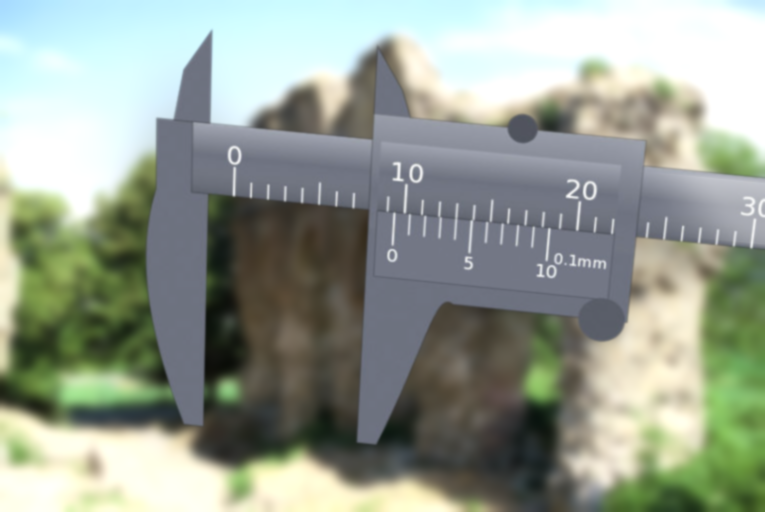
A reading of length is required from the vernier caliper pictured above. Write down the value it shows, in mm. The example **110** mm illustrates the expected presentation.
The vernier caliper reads **9.4** mm
